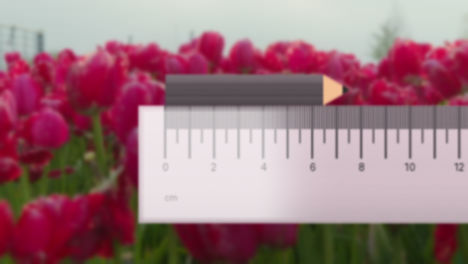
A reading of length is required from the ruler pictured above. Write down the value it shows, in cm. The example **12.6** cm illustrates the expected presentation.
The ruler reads **7.5** cm
